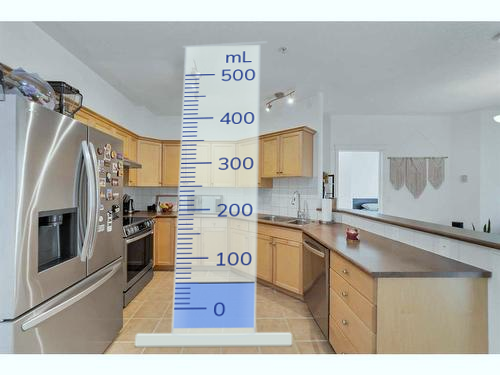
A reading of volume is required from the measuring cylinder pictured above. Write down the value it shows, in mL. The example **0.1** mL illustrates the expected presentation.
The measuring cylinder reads **50** mL
